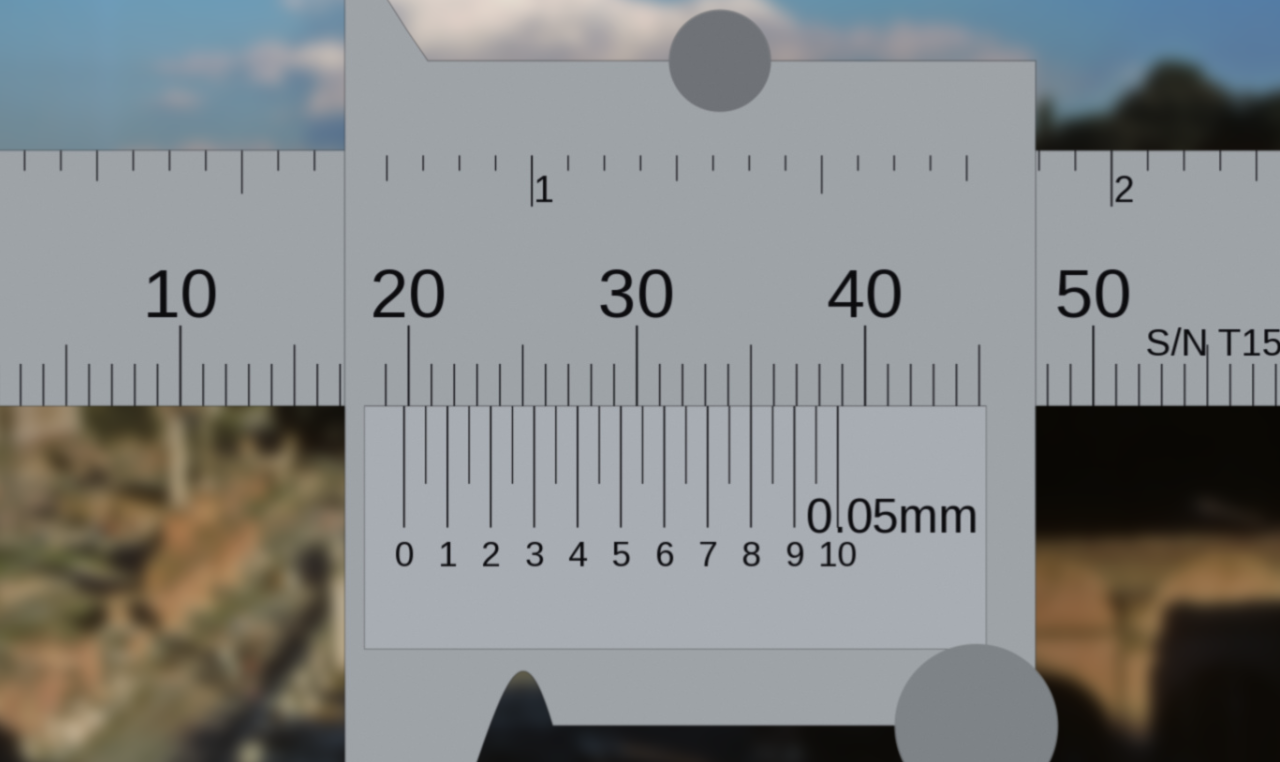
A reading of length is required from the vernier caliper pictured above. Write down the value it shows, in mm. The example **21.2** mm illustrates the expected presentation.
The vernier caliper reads **19.8** mm
